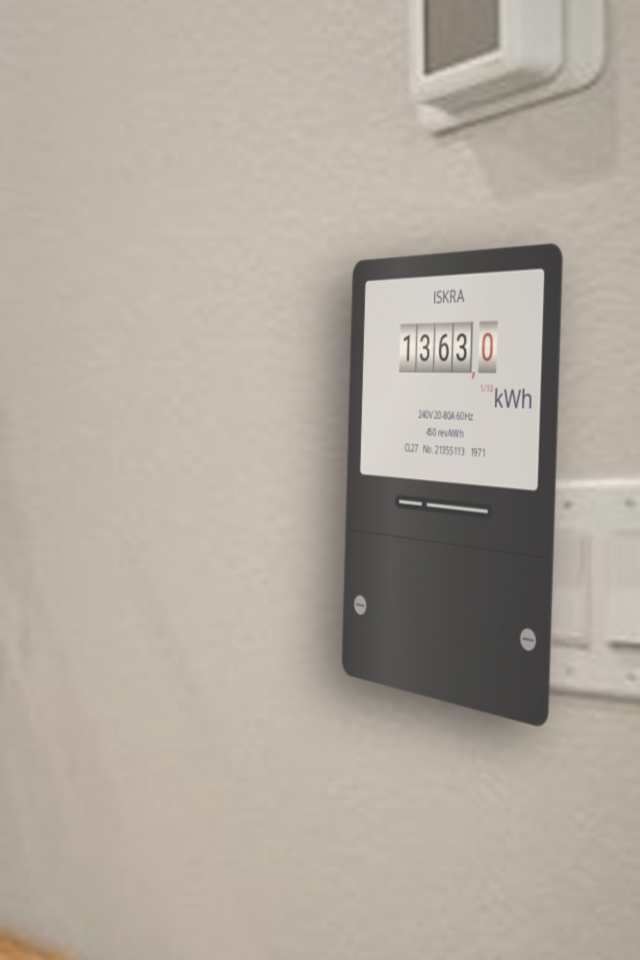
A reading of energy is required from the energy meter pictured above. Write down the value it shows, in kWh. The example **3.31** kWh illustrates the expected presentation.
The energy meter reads **1363.0** kWh
